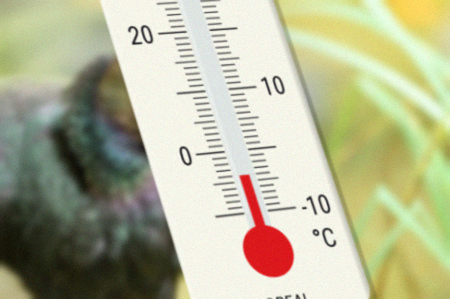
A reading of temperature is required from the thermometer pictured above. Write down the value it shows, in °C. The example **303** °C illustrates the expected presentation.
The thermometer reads **-4** °C
